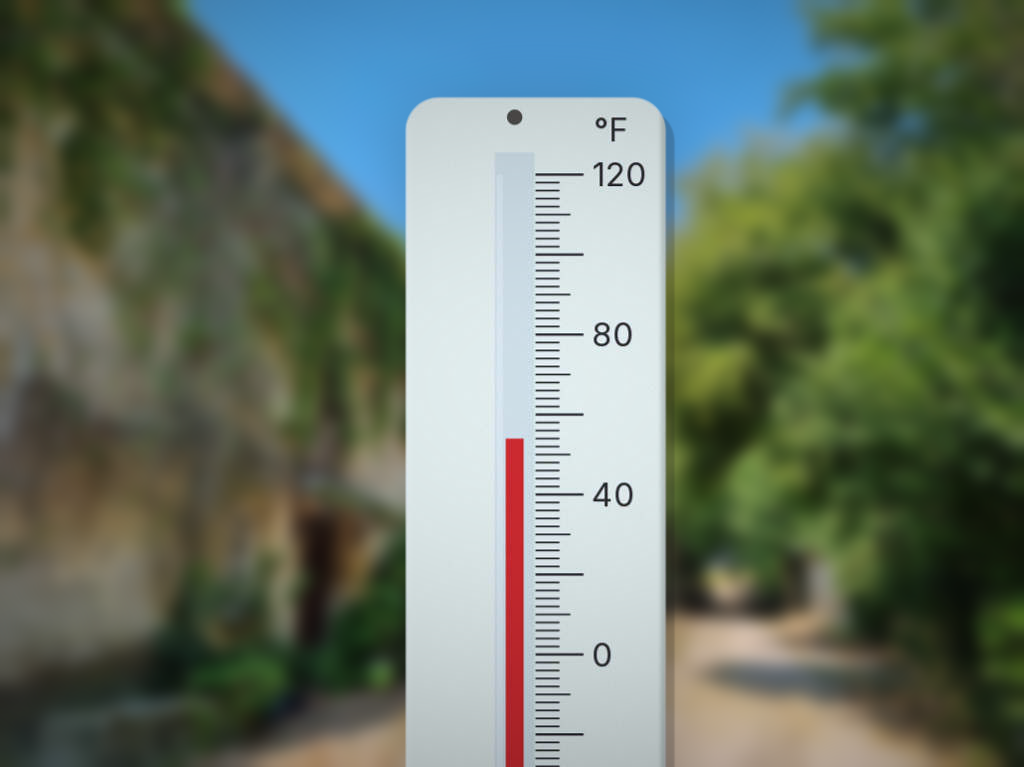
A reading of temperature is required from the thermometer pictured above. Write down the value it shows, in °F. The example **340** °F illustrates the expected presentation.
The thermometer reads **54** °F
